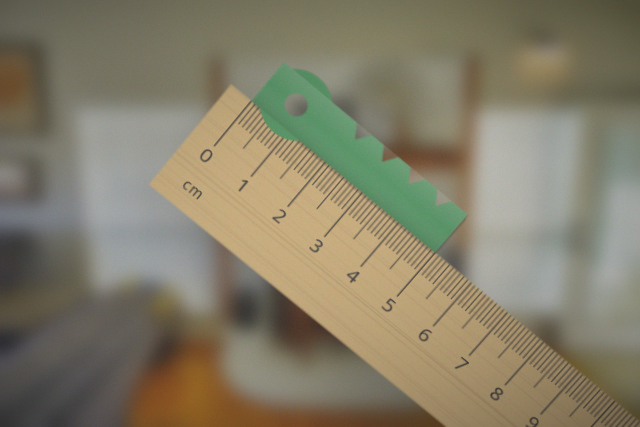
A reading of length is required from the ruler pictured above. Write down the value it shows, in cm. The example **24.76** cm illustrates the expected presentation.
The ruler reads **5** cm
